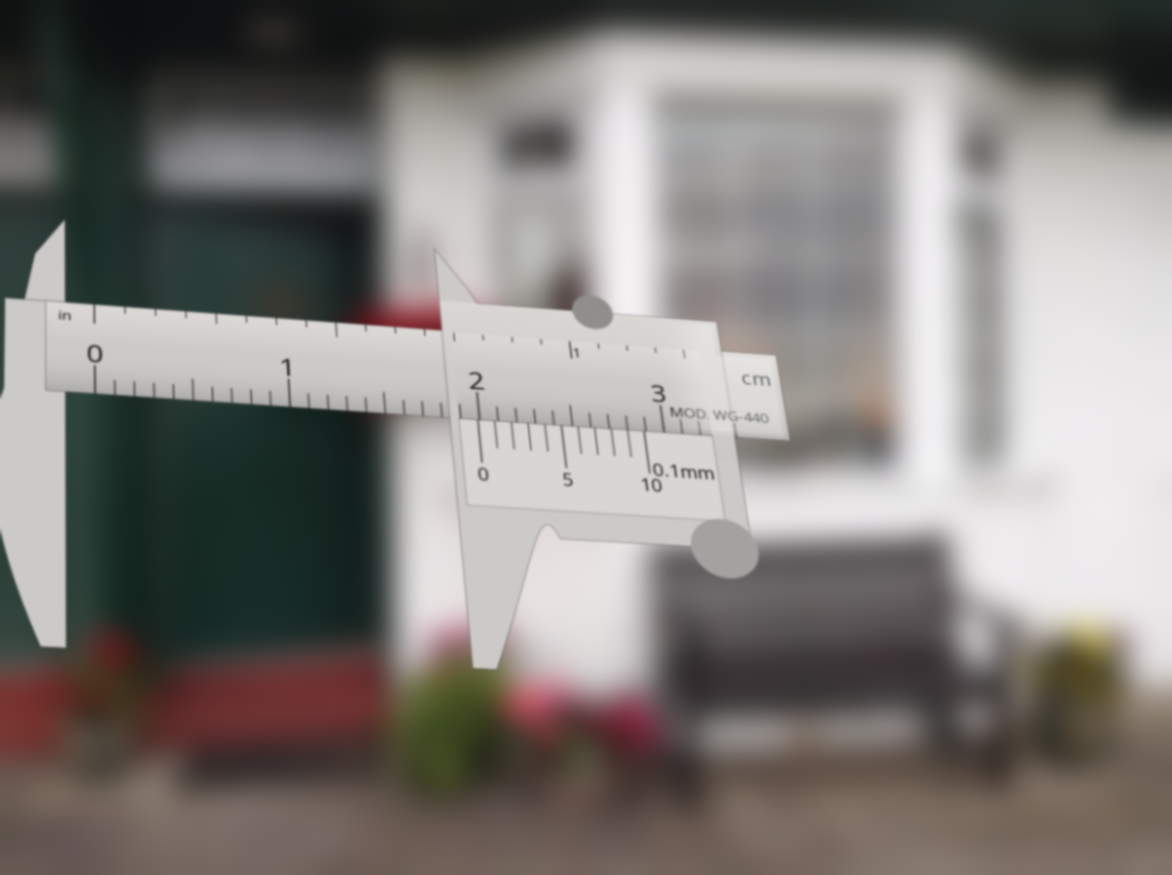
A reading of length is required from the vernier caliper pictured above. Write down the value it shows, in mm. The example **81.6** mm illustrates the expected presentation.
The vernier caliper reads **19.9** mm
